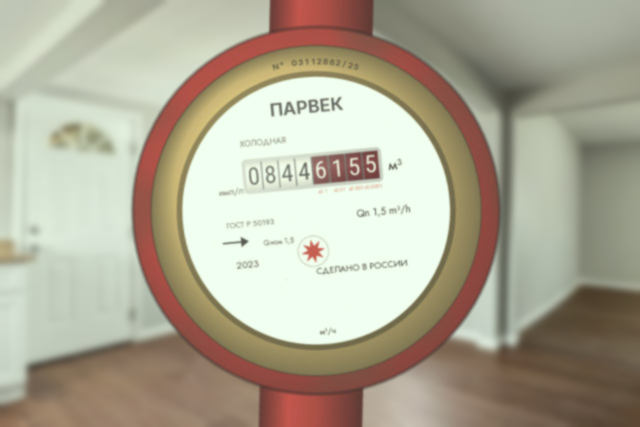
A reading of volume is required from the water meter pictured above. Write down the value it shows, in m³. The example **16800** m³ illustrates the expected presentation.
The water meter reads **844.6155** m³
